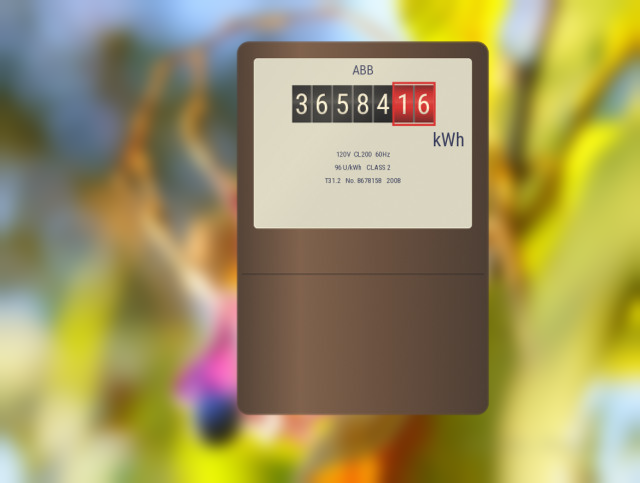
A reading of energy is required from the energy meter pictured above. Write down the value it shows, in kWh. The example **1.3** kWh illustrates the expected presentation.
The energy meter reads **36584.16** kWh
